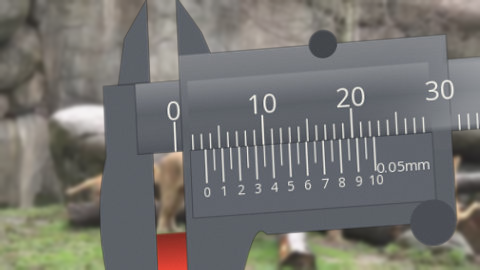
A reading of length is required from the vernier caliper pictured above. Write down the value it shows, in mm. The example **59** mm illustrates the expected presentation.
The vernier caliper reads **3.4** mm
